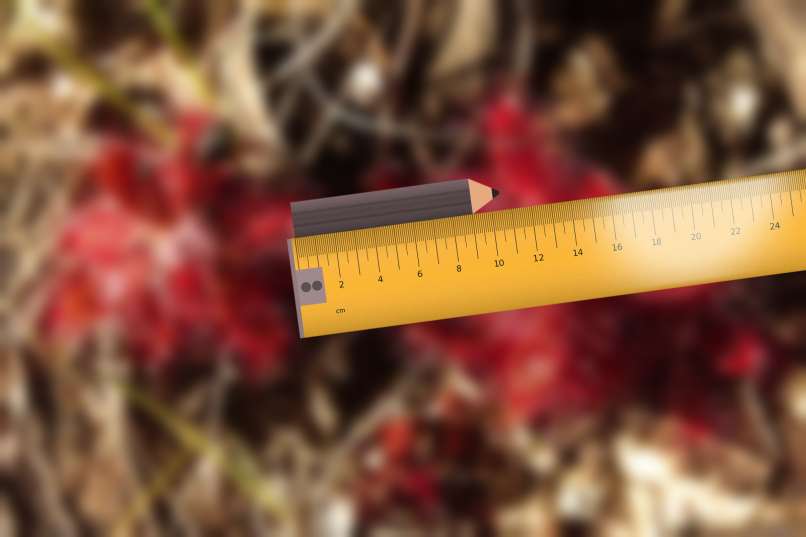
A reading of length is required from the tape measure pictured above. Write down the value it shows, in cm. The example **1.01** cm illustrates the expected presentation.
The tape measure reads **10.5** cm
